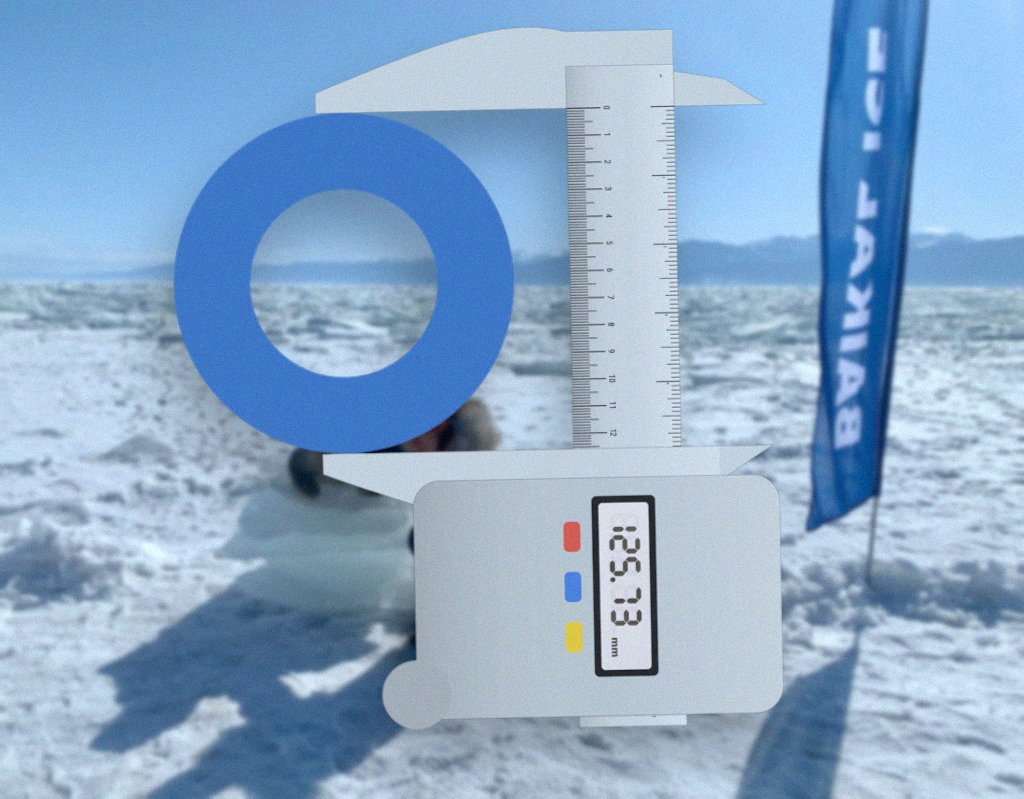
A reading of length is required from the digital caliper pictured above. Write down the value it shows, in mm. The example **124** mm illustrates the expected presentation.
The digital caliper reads **125.73** mm
